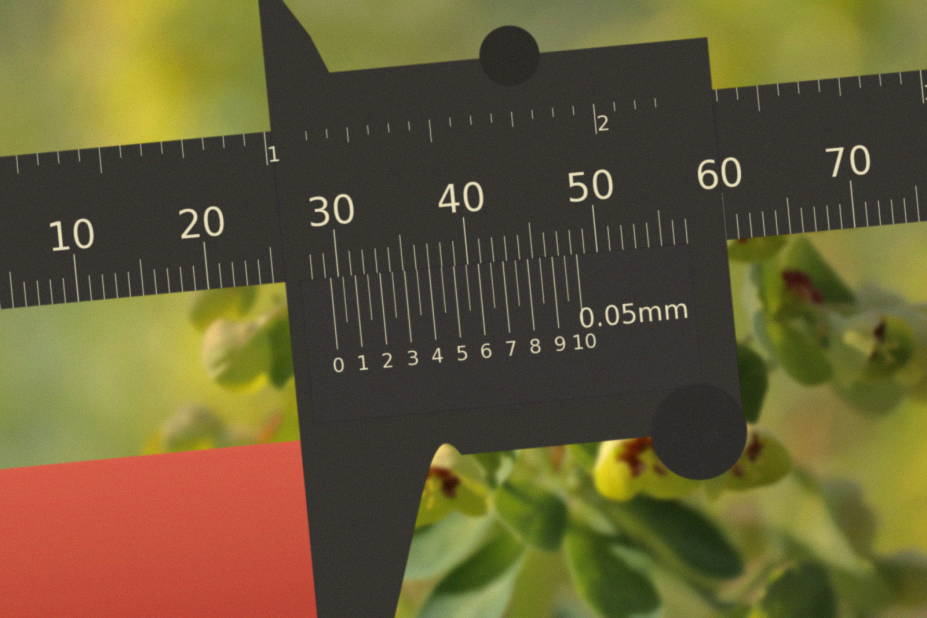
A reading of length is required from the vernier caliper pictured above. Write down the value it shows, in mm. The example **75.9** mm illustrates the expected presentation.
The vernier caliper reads **29.4** mm
